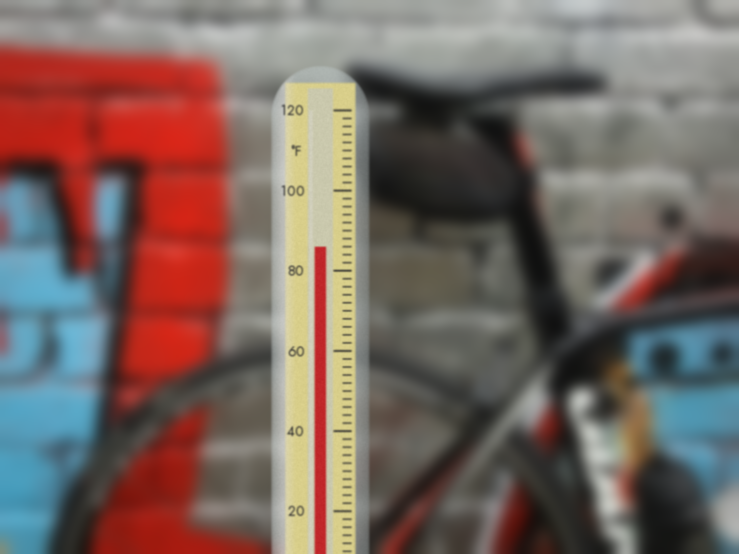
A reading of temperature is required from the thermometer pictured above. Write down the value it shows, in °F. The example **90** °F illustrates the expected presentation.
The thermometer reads **86** °F
